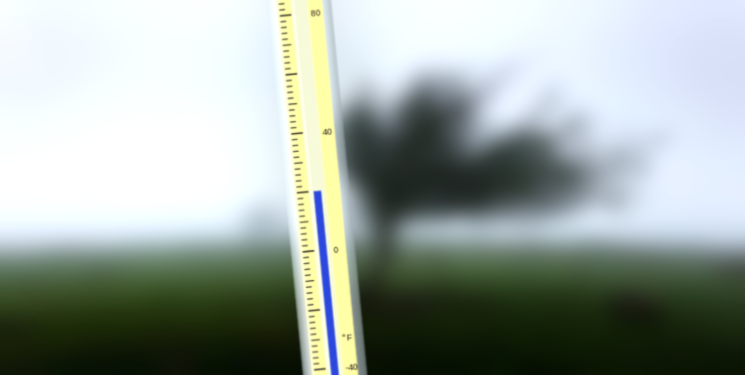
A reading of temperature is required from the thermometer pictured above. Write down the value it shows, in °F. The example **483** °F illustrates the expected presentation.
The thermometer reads **20** °F
